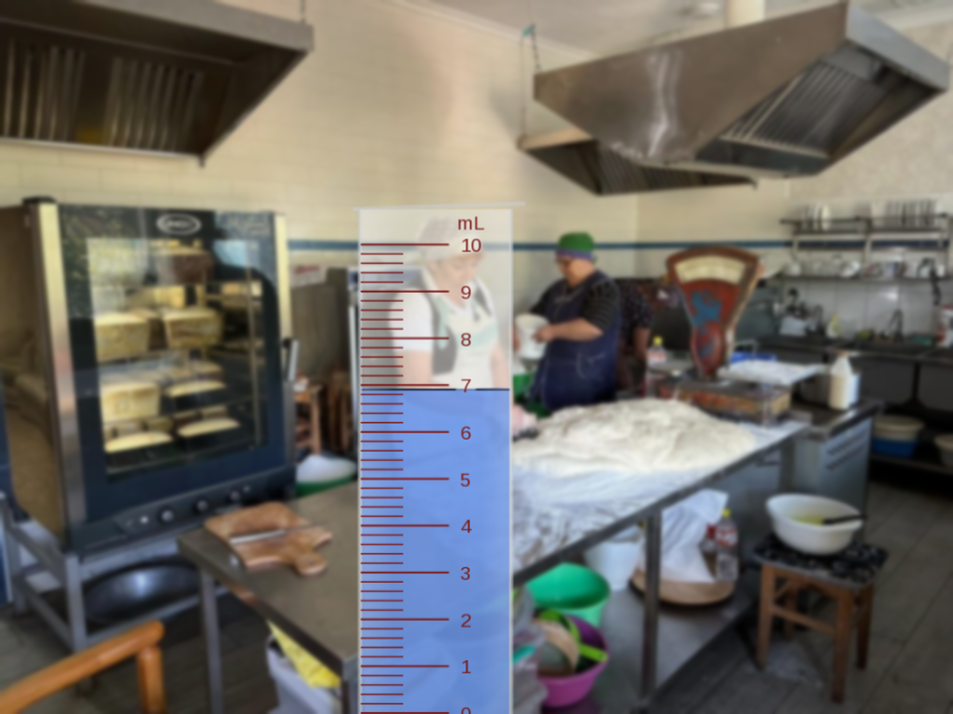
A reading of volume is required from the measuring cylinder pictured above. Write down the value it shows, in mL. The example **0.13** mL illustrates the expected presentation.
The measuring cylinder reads **6.9** mL
